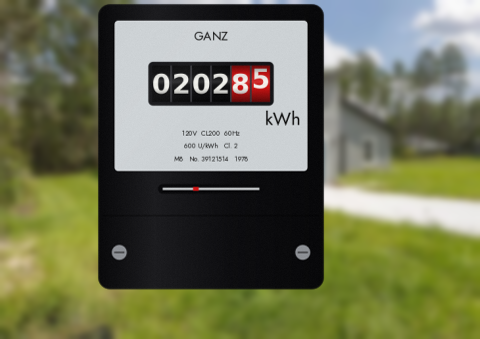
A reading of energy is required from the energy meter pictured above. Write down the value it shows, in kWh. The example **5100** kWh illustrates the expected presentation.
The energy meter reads **202.85** kWh
